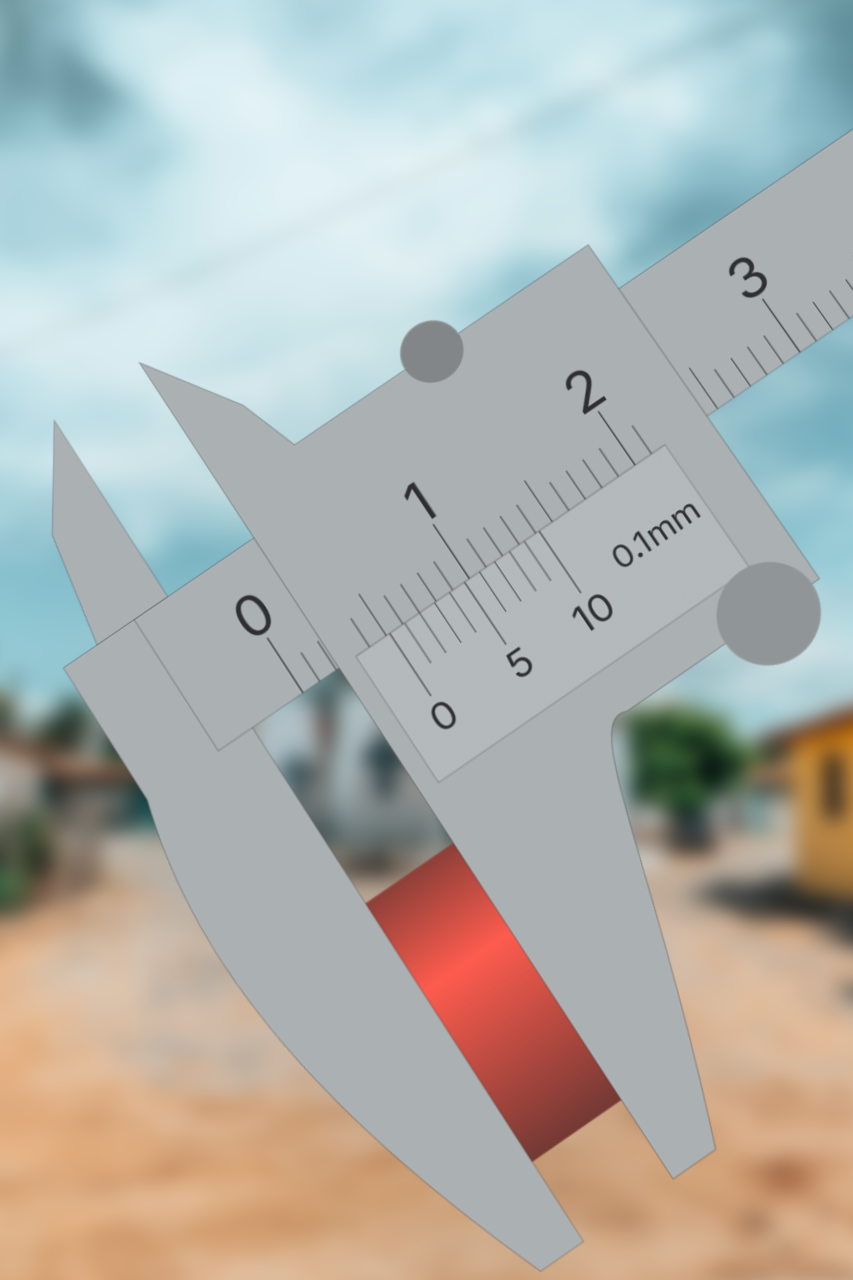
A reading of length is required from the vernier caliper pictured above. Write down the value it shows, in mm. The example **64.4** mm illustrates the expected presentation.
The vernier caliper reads **5.2** mm
